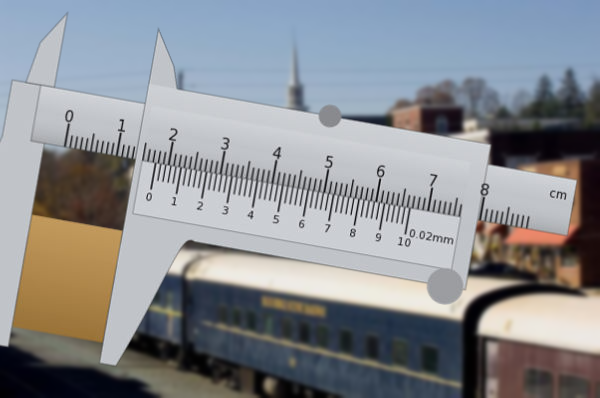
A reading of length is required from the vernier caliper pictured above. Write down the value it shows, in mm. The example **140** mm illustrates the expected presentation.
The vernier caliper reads **17.5** mm
